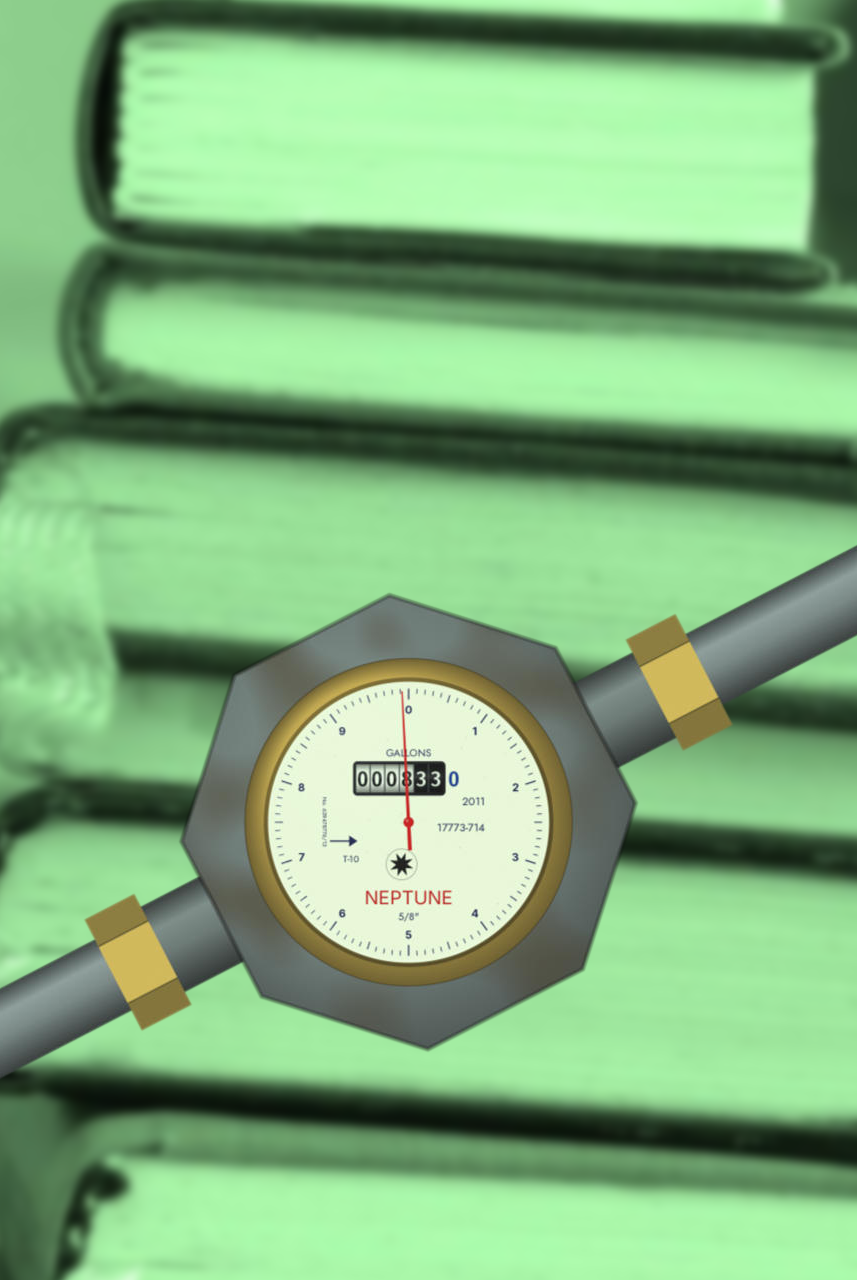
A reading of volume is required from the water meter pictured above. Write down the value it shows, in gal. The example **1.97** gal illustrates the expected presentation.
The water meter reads **8329.9** gal
